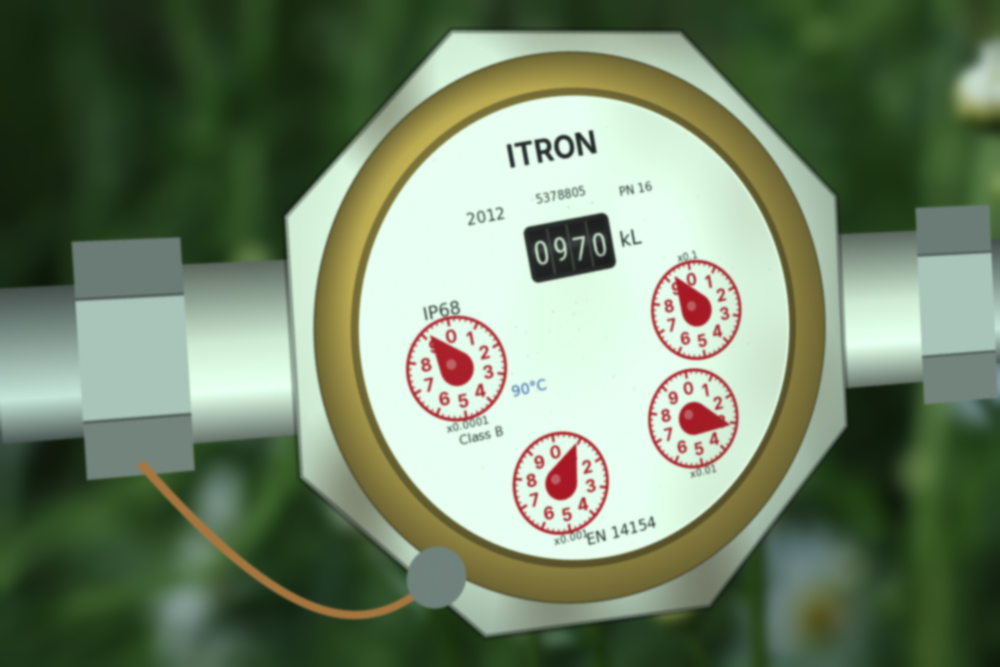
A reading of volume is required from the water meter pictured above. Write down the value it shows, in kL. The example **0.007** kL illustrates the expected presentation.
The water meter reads **969.9309** kL
